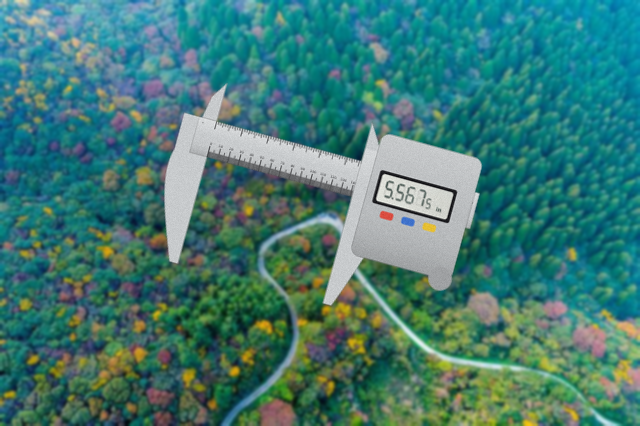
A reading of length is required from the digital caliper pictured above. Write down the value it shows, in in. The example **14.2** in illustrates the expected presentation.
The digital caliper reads **5.5675** in
